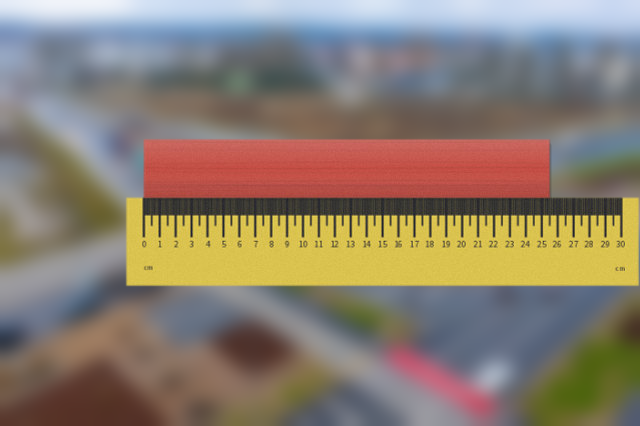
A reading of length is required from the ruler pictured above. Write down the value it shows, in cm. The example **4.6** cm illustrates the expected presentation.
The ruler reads **25.5** cm
